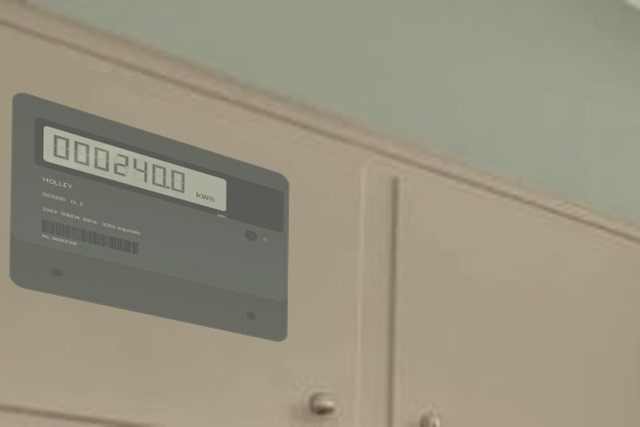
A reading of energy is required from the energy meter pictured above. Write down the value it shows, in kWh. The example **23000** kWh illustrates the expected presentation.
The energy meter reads **240.0** kWh
